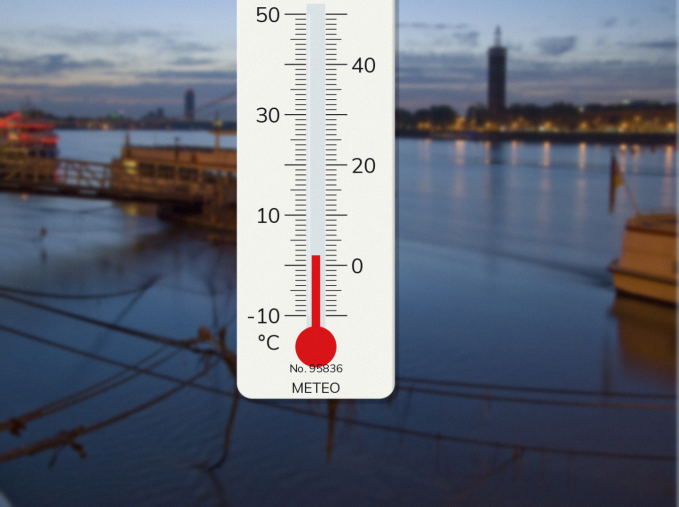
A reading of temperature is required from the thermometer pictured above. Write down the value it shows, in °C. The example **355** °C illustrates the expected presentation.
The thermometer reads **2** °C
